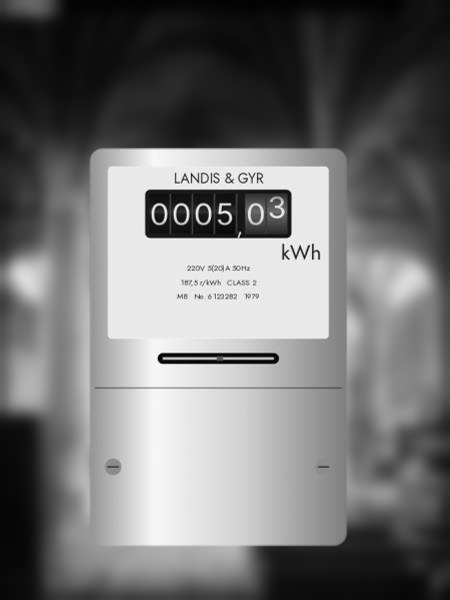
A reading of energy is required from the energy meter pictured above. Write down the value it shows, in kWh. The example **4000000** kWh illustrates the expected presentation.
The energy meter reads **5.03** kWh
